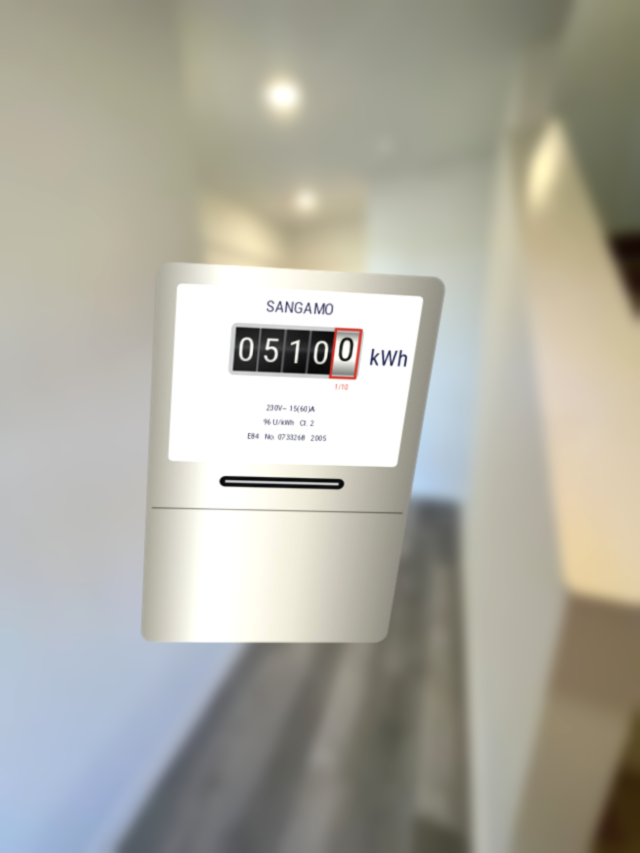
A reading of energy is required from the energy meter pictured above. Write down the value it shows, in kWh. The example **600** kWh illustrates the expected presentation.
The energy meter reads **510.0** kWh
